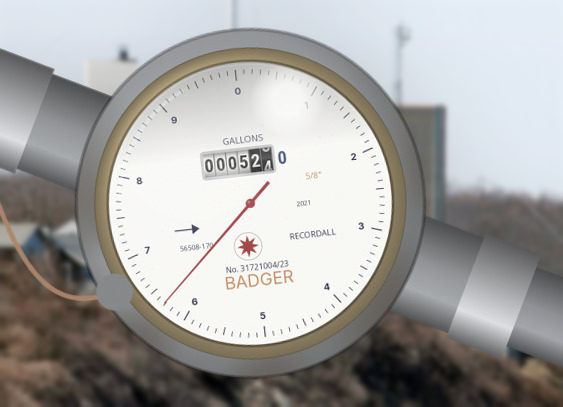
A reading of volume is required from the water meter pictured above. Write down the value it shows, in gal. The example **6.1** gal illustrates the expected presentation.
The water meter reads **5236.3** gal
